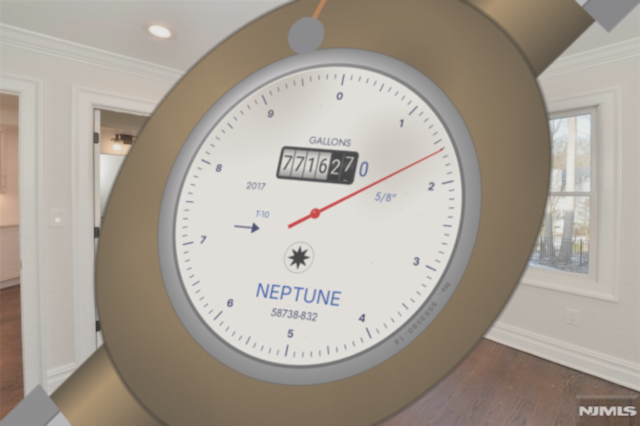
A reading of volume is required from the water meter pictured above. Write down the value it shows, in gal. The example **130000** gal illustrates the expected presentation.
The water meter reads **7716271.6** gal
